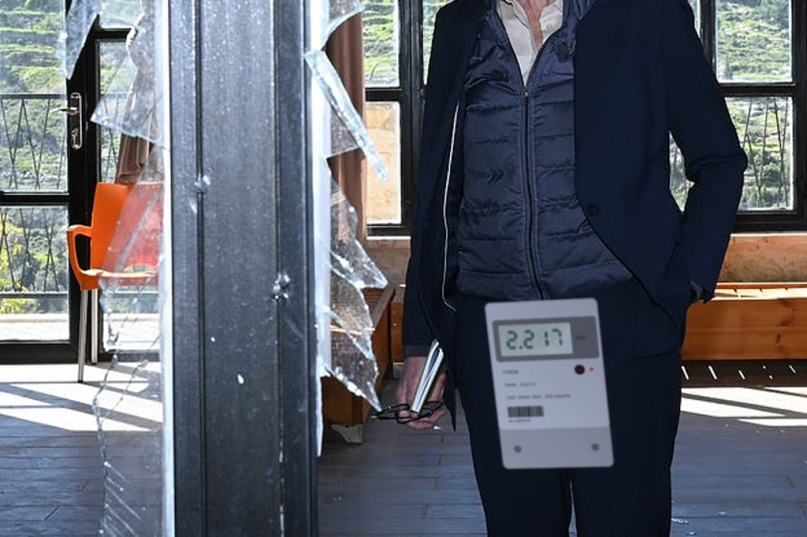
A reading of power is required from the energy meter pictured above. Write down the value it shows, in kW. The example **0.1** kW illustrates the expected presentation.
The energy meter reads **2.217** kW
